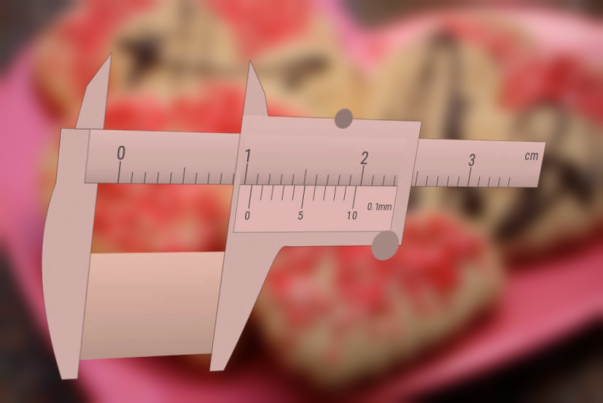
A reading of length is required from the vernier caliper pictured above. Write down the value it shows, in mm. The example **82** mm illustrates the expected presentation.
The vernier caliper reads **10.6** mm
